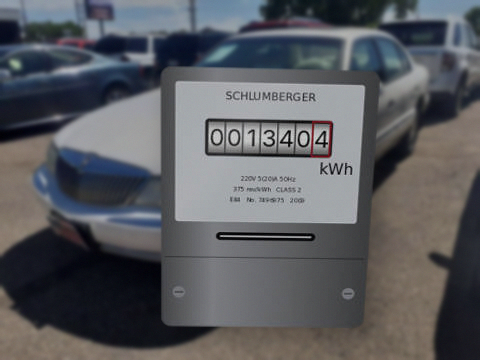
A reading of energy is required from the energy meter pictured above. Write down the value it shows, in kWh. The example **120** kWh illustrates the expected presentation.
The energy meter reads **1340.4** kWh
